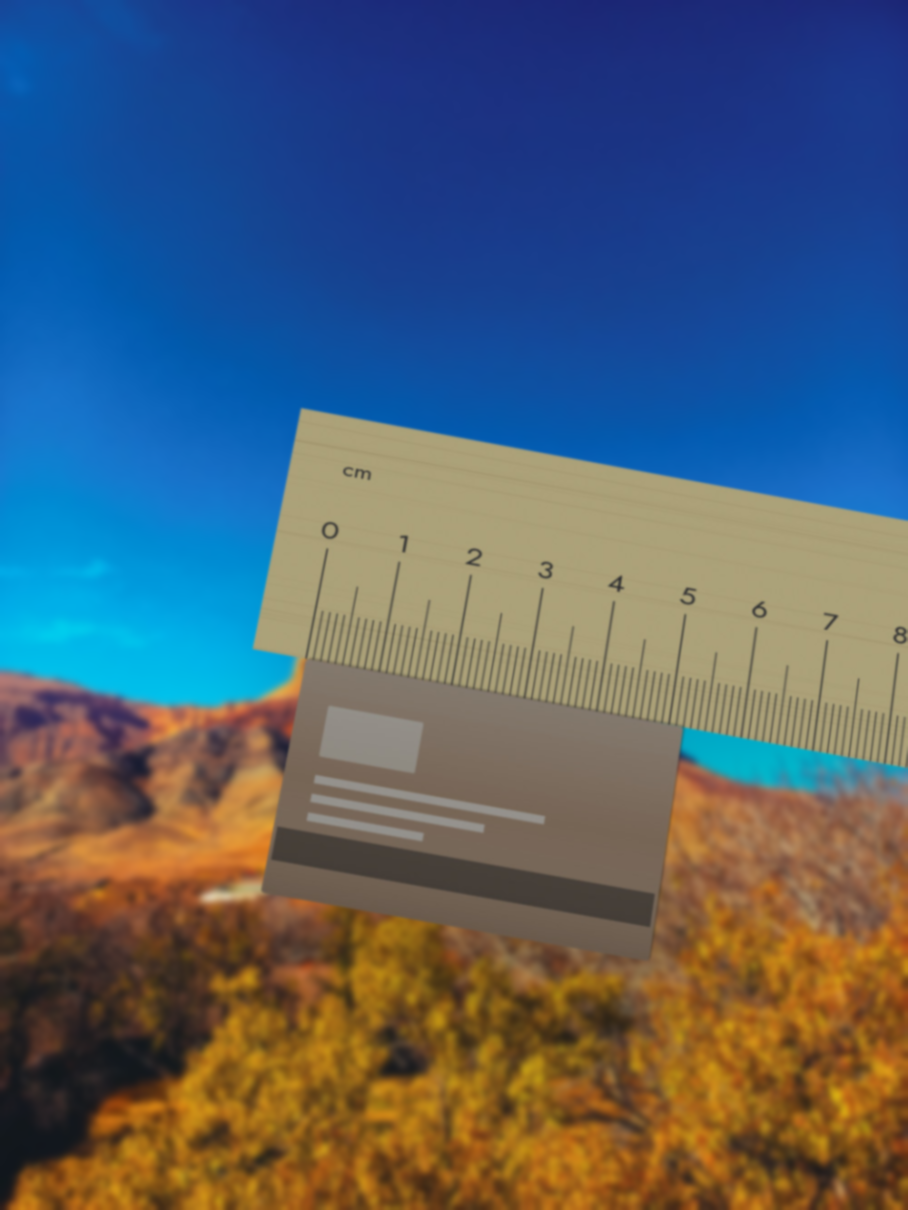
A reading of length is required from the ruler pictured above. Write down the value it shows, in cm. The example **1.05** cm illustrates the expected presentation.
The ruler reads **5.2** cm
